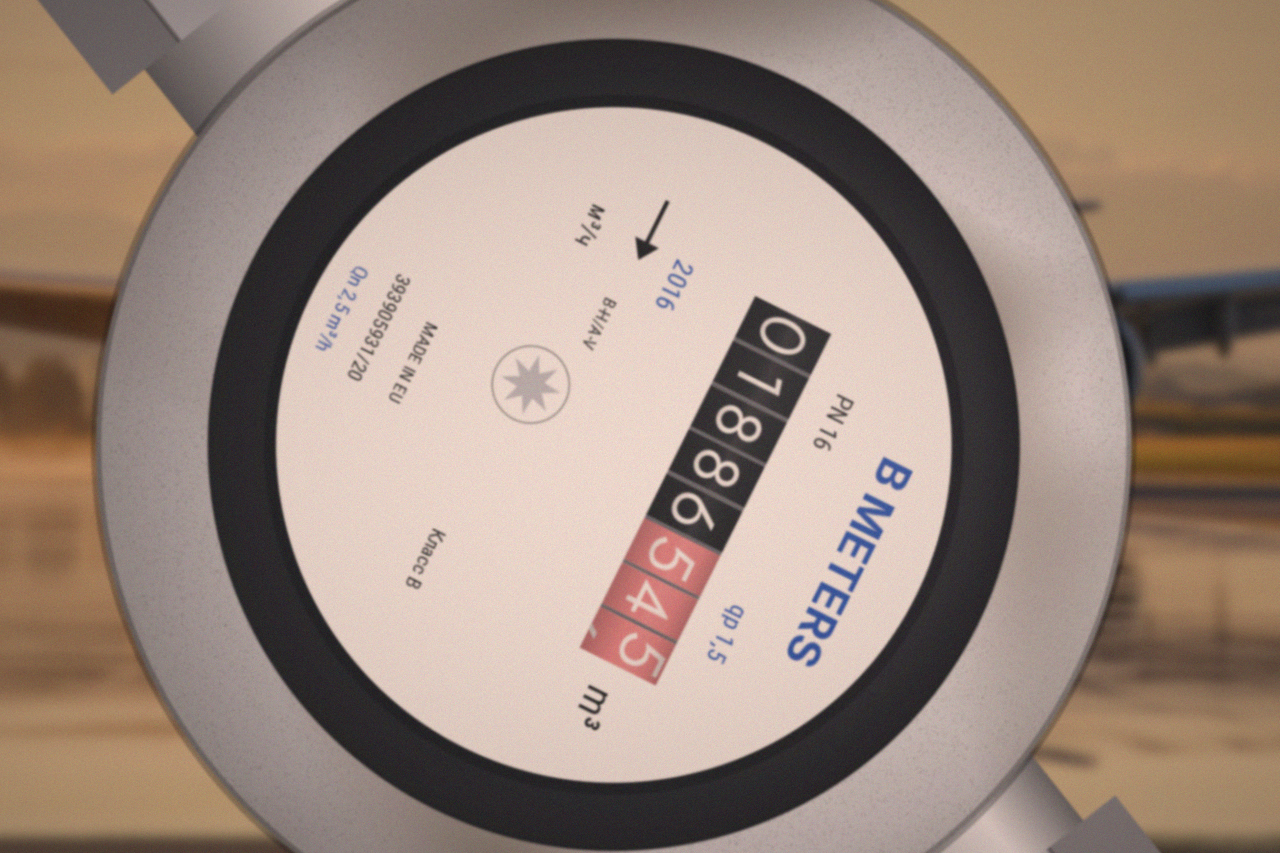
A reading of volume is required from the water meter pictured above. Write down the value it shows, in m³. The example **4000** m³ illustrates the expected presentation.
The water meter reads **1886.545** m³
